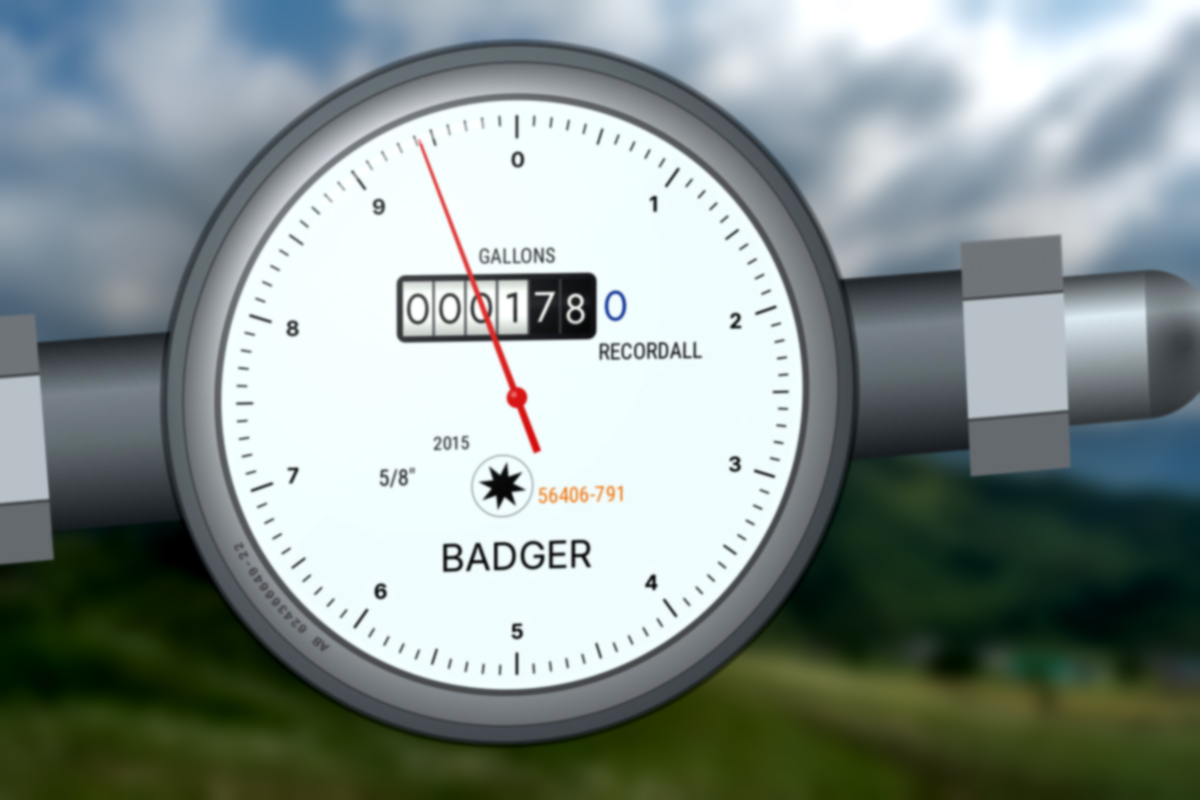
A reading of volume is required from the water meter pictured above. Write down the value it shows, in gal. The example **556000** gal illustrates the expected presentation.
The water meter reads **1779.4** gal
